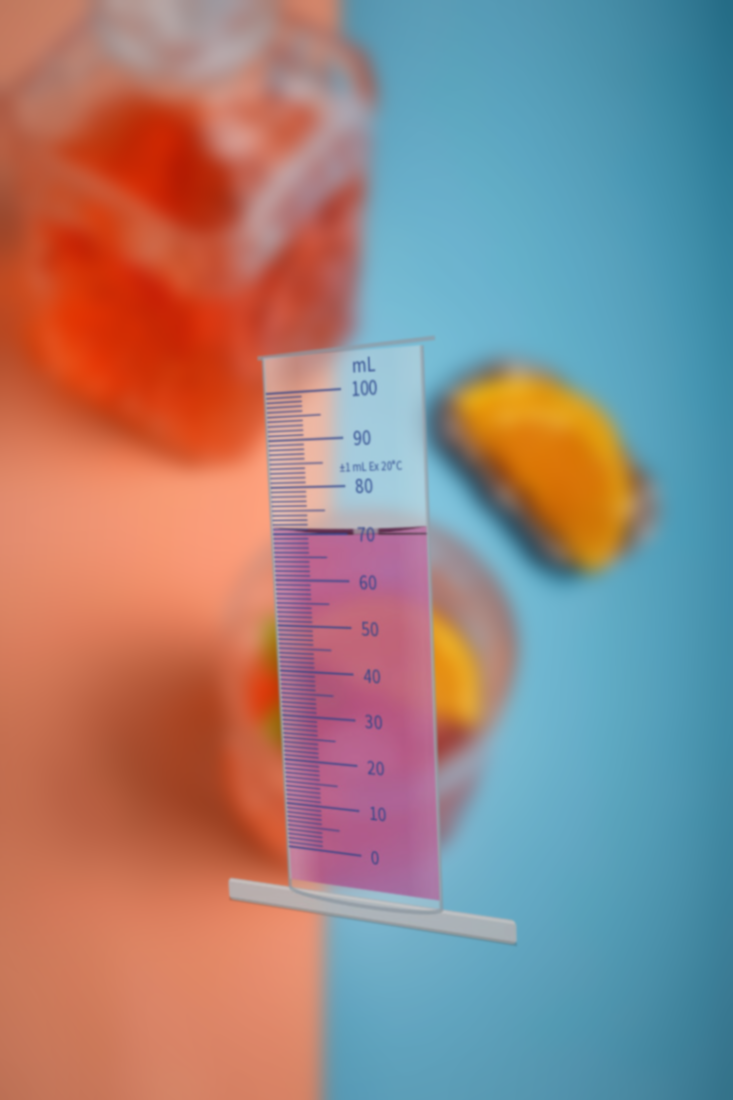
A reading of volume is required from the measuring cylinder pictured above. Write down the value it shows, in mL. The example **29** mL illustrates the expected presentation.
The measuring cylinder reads **70** mL
